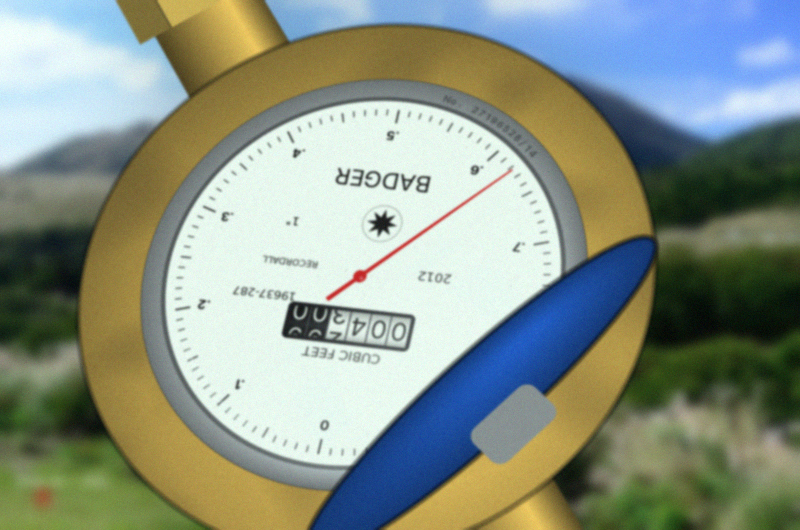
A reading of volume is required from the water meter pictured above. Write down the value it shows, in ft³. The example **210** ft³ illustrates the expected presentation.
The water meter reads **4299.62** ft³
